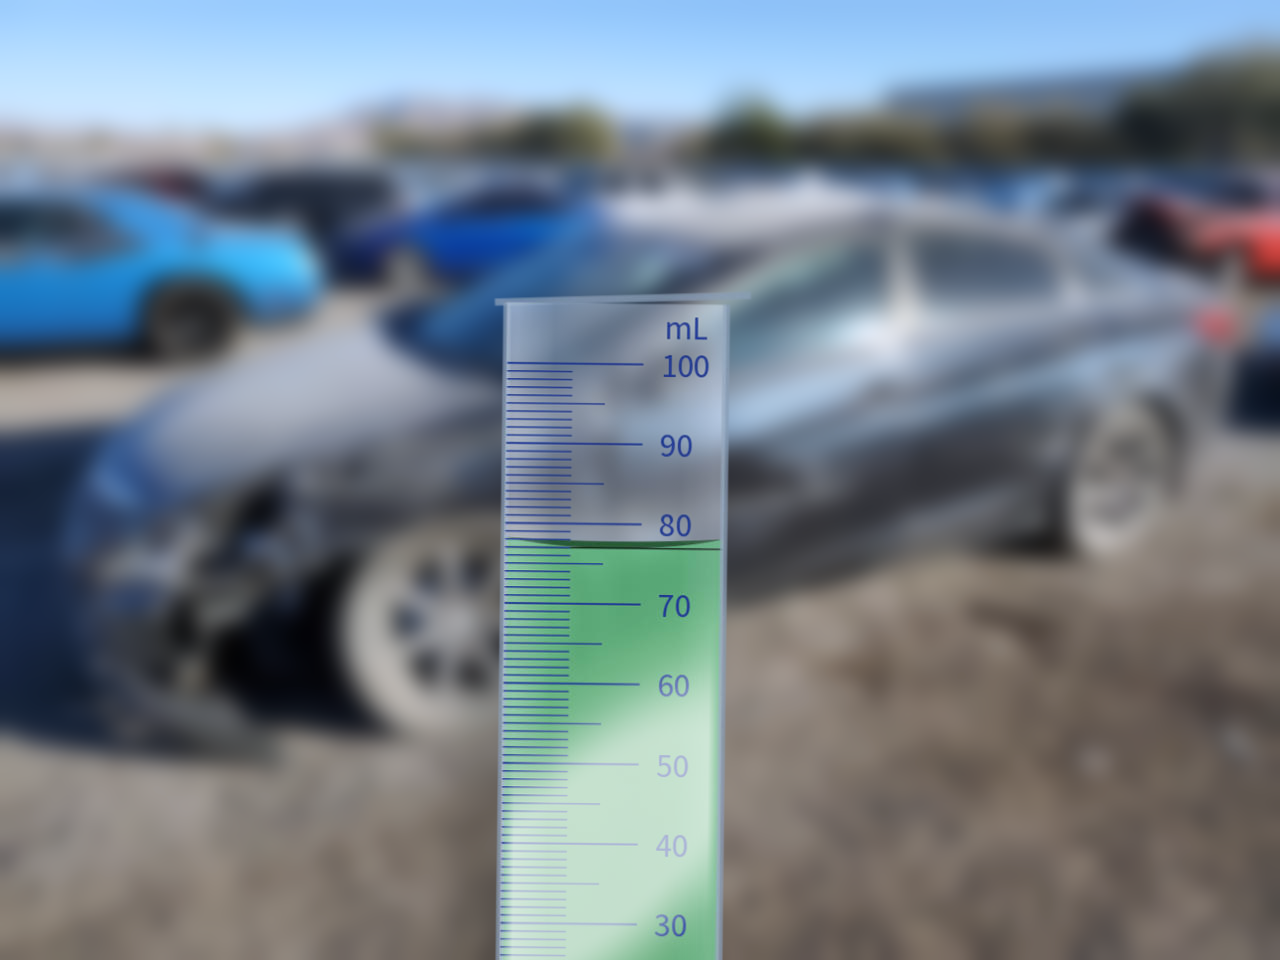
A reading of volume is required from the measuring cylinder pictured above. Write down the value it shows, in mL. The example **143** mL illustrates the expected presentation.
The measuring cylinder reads **77** mL
